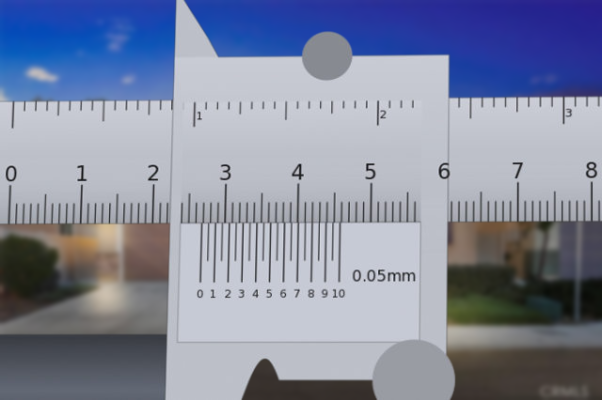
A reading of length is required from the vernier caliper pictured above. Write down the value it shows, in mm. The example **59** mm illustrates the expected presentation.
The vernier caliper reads **26.8** mm
